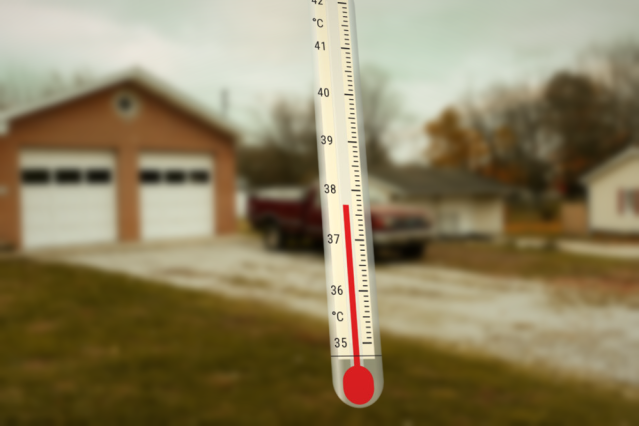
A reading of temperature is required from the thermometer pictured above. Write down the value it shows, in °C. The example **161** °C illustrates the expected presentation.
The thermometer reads **37.7** °C
